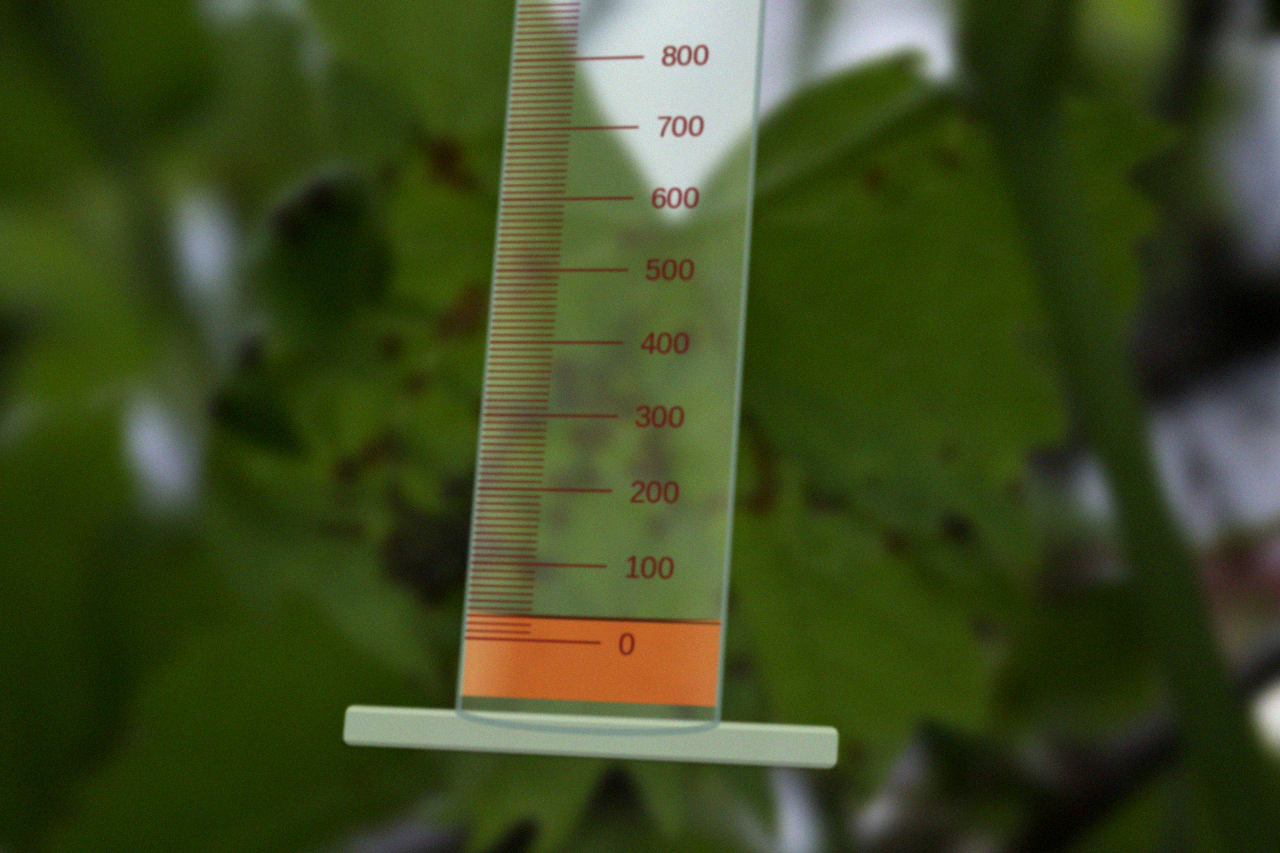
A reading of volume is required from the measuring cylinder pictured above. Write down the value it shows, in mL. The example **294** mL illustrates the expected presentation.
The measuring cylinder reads **30** mL
